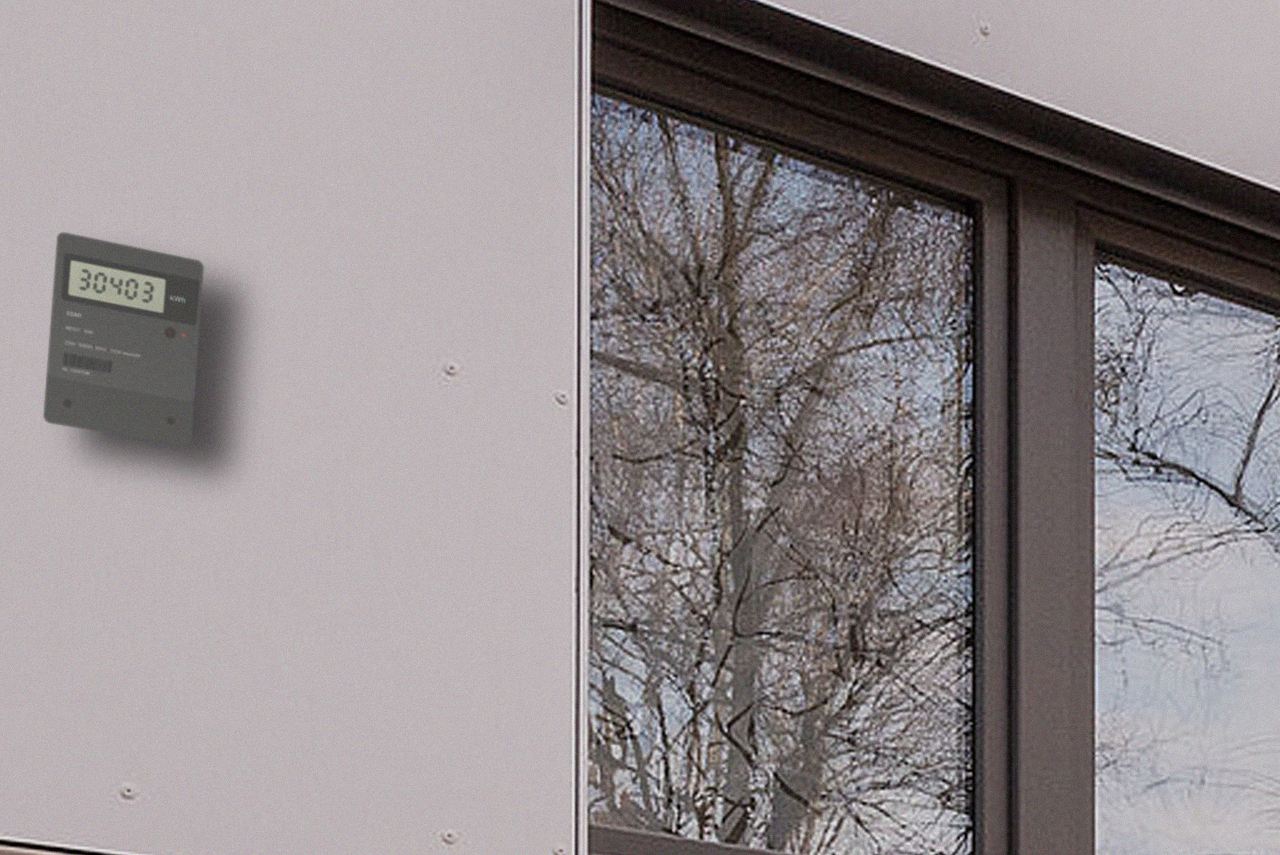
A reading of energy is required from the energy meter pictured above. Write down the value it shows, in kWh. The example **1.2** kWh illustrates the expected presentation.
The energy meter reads **30403** kWh
